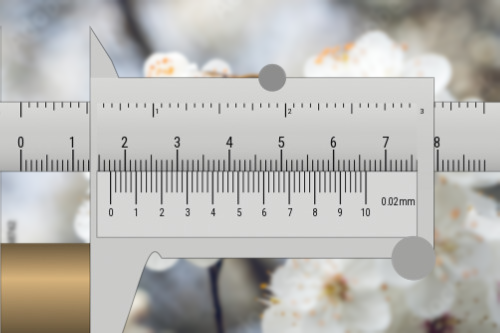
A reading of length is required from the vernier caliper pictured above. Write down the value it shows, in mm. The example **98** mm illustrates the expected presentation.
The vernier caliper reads **17.2** mm
